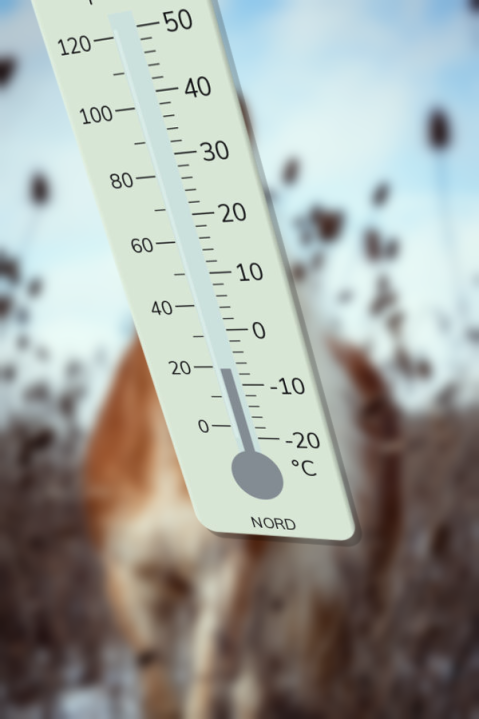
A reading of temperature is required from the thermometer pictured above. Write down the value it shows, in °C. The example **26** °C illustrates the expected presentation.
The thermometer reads **-7** °C
